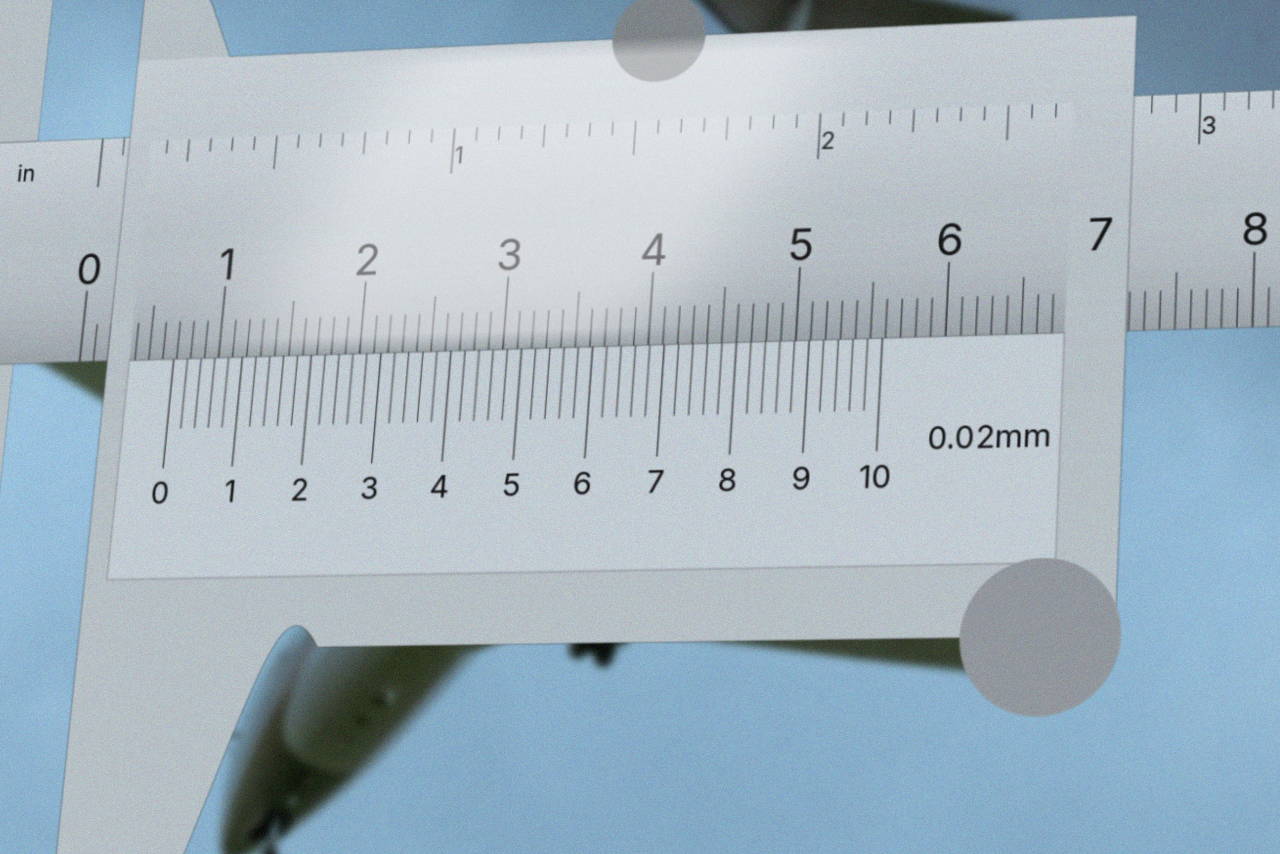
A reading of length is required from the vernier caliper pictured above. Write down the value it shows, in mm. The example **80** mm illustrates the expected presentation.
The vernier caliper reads **6.8** mm
